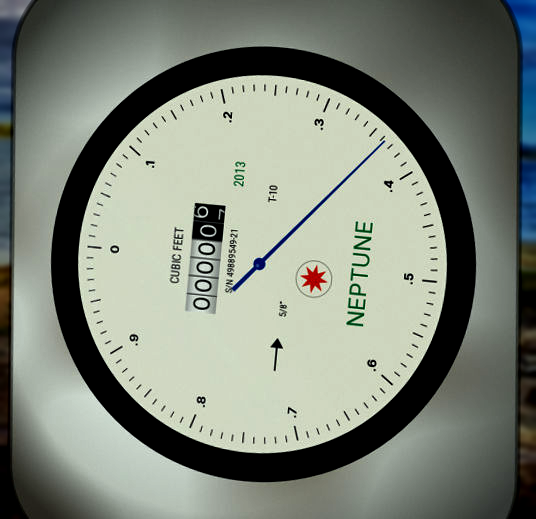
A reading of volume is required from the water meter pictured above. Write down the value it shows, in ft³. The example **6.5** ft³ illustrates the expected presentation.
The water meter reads **6.36** ft³
